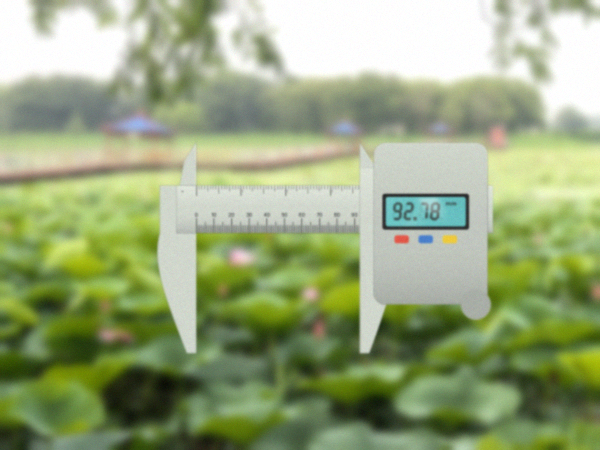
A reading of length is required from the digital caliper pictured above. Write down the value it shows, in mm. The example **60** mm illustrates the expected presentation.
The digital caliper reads **92.78** mm
